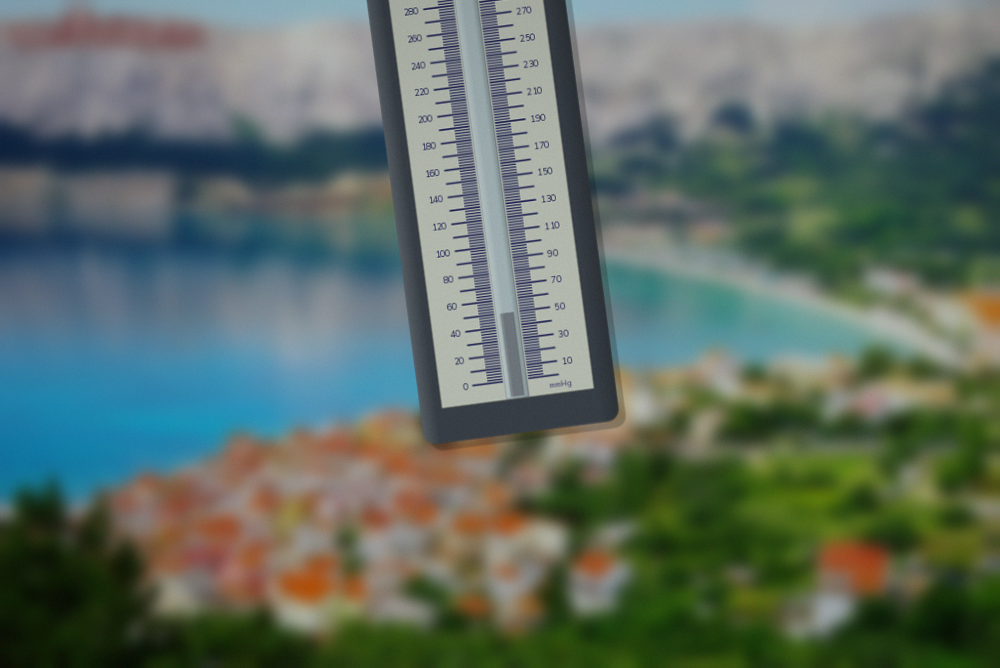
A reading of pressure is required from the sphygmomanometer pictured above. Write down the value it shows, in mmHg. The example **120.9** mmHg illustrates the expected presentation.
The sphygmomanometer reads **50** mmHg
